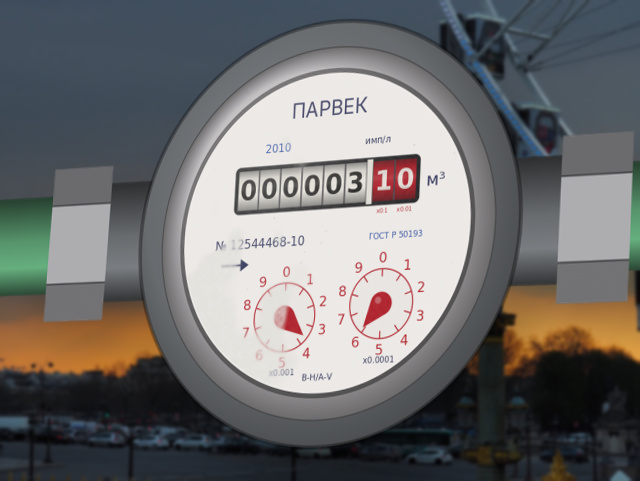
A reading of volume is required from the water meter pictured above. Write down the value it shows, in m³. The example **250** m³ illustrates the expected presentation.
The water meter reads **3.1036** m³
